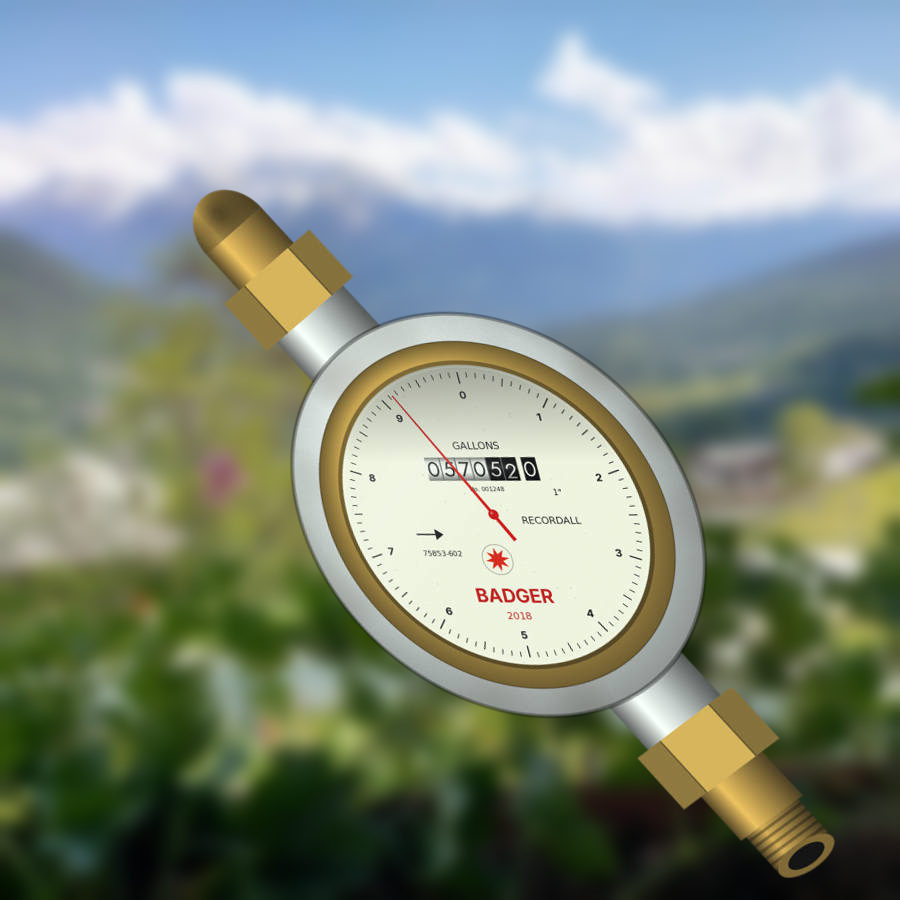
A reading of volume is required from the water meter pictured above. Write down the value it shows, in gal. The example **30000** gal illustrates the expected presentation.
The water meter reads **570519.1** gal
